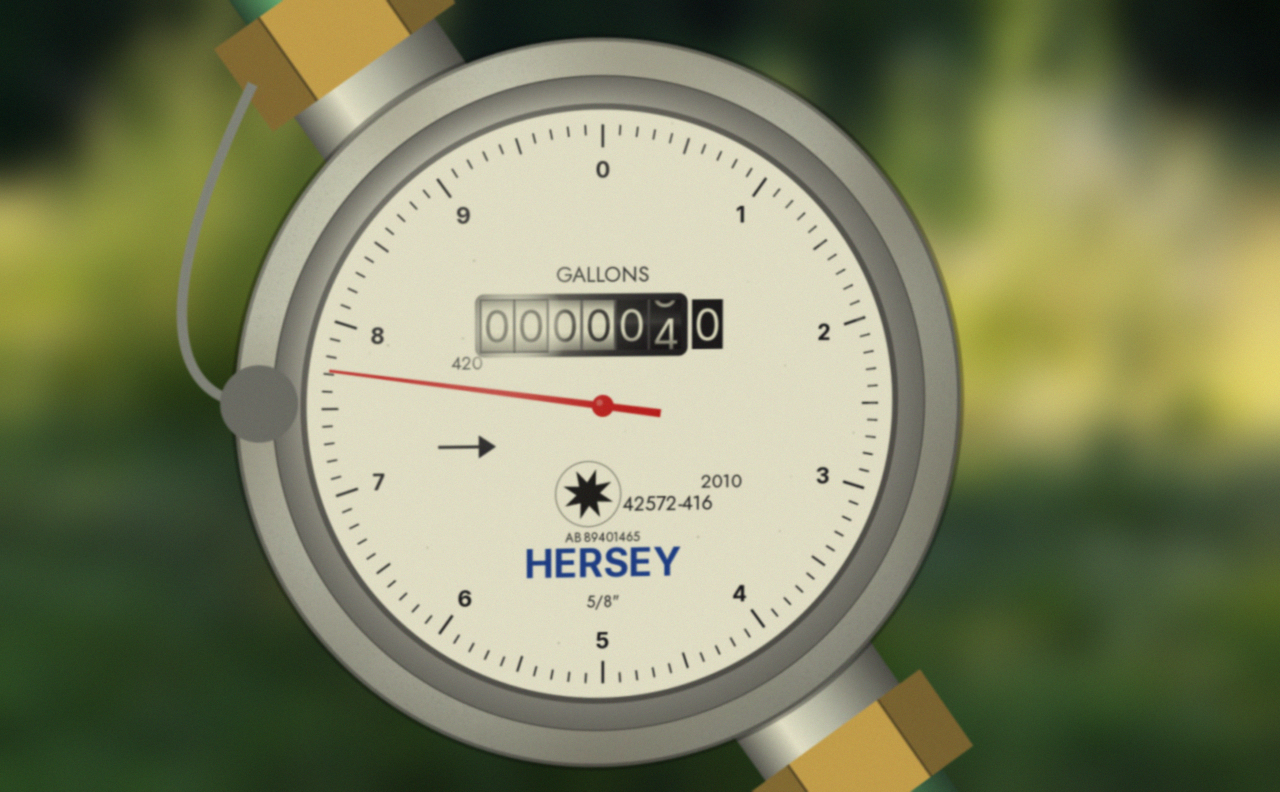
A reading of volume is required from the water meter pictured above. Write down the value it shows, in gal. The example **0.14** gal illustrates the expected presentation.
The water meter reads **37.7** gal
